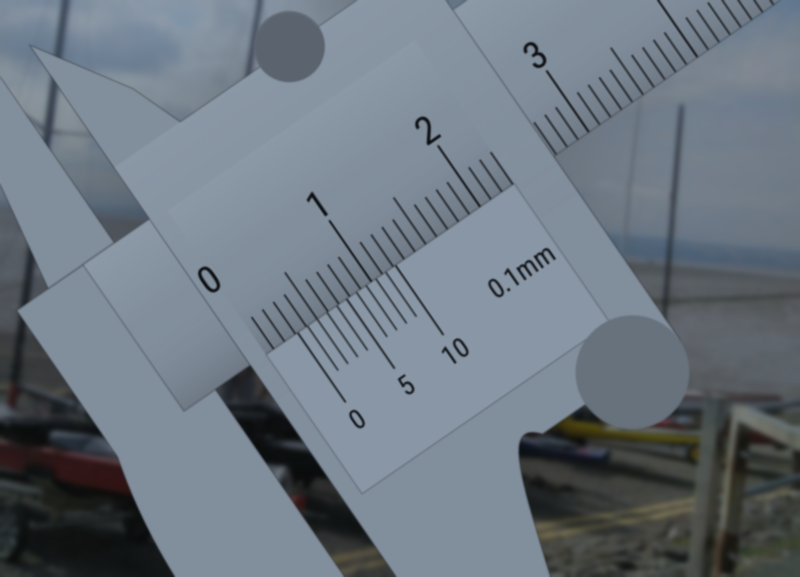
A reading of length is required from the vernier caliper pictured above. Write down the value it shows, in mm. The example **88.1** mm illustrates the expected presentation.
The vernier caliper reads **3.2** mm
